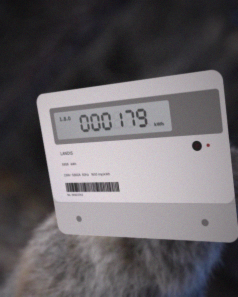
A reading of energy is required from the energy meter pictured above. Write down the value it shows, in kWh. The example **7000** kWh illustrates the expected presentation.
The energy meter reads **179** kWh
